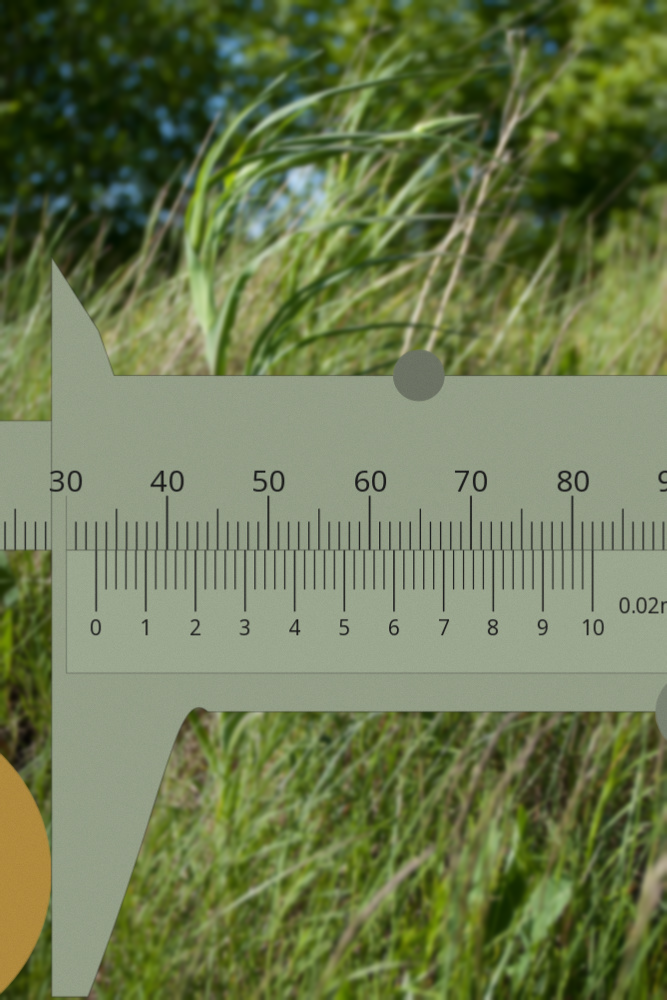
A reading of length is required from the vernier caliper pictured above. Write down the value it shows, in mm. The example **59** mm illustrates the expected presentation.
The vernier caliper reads **33.0** mm
